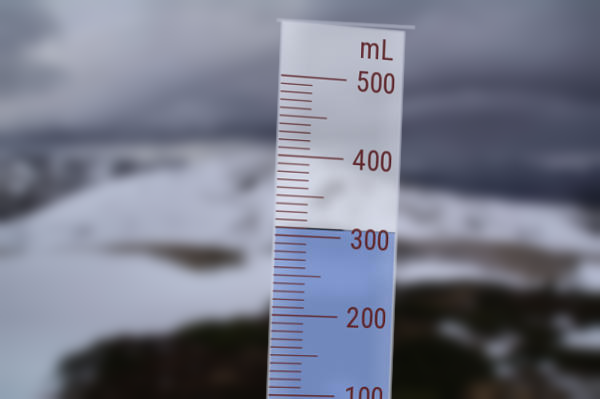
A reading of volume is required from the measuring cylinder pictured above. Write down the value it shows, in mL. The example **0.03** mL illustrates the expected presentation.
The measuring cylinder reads **310** mL
